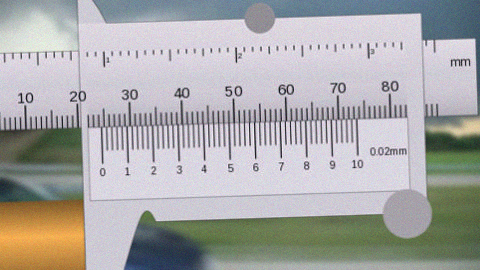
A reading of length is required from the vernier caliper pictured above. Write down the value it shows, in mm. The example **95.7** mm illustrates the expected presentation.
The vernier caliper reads **24.5** mm
